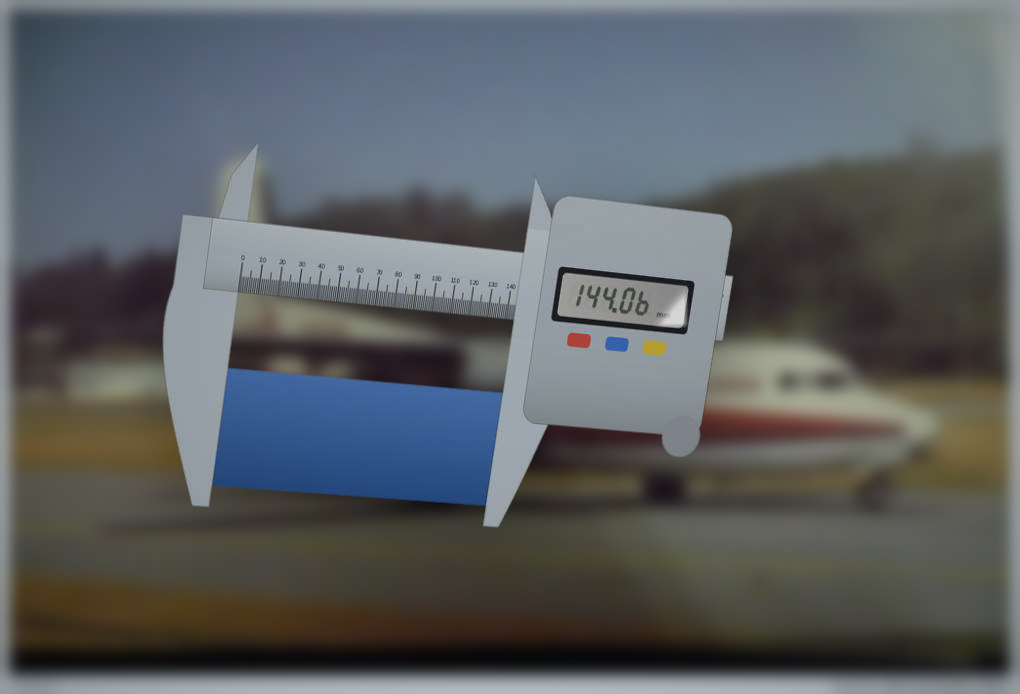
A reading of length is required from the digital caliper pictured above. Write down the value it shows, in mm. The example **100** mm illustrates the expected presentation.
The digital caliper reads **144.06** mm
